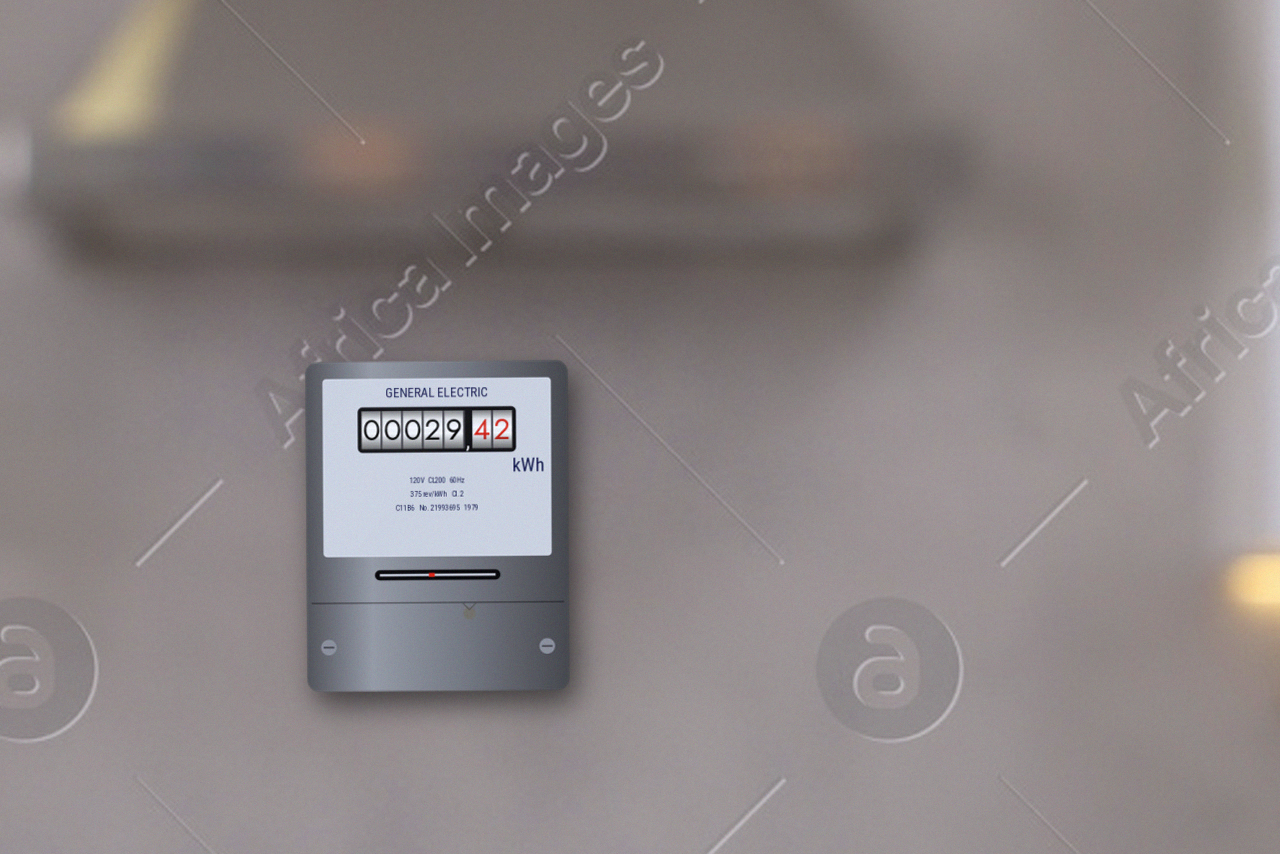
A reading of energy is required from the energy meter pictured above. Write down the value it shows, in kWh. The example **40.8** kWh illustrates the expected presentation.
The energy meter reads **29.42** kWh
